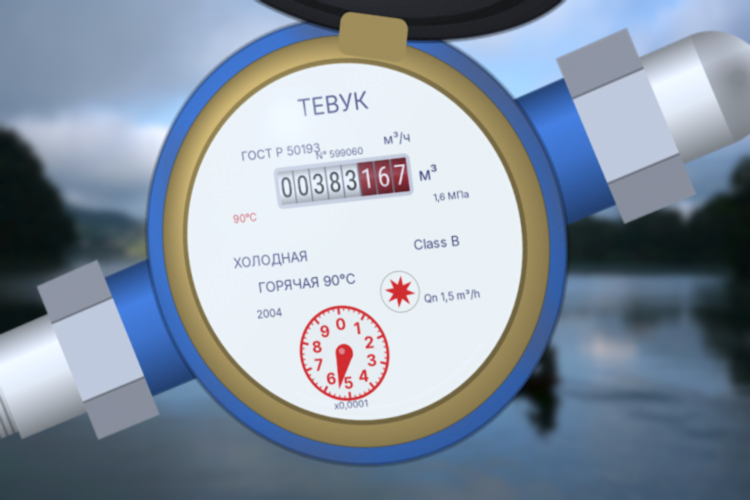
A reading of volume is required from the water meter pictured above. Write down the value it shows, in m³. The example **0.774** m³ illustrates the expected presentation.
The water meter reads **383.1675** m³
